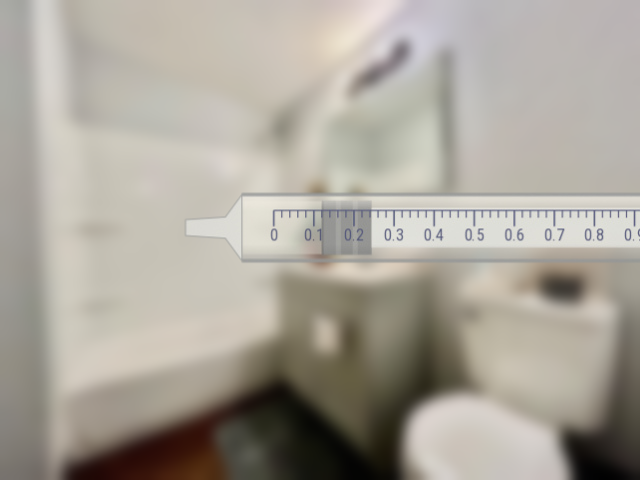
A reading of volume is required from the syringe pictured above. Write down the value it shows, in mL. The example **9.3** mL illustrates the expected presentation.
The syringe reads **0.12** mL
